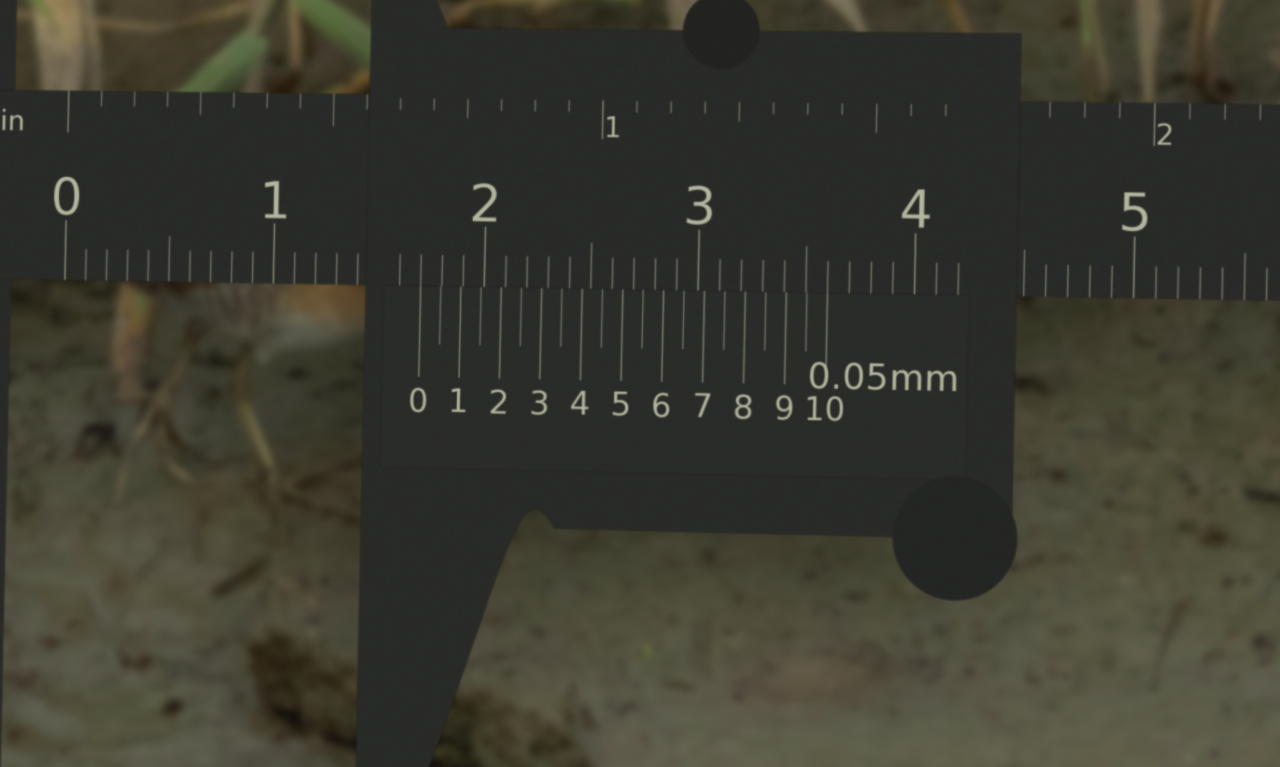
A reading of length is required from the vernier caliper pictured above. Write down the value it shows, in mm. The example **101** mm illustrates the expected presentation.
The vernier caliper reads **17.0** mm
